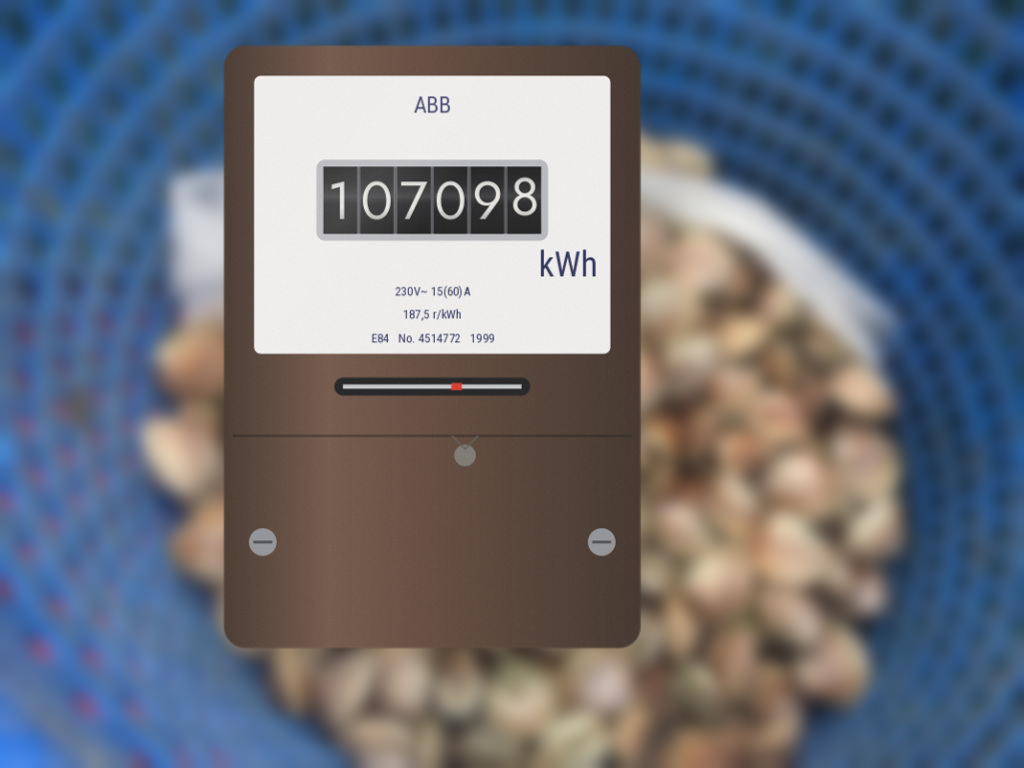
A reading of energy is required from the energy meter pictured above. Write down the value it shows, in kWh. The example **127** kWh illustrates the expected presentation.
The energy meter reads **107098** kWh
